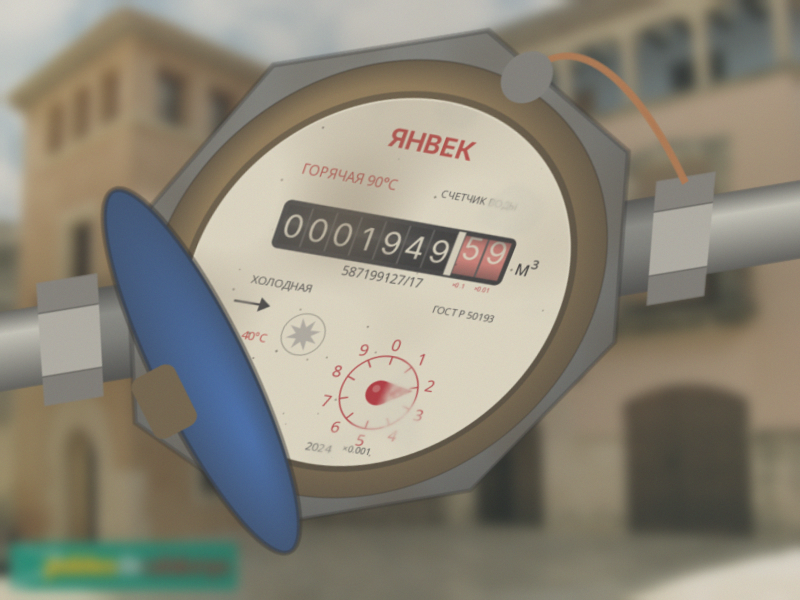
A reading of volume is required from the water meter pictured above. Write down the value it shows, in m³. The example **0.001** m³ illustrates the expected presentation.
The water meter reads **1949.592** m³
